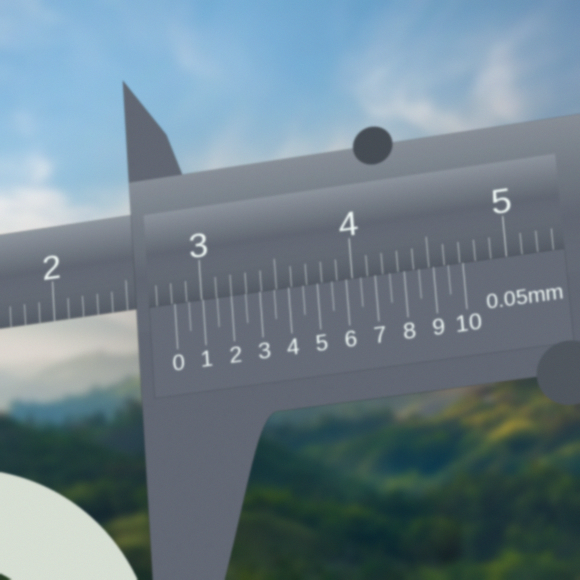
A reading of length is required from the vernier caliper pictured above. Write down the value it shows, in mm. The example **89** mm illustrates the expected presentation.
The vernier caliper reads **28.2** mm
